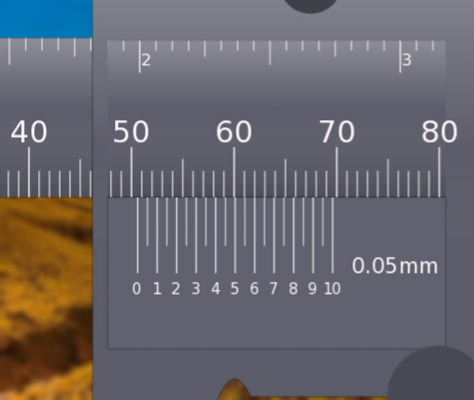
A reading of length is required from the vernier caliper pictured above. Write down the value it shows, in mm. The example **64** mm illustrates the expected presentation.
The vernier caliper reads **50.6** mm
